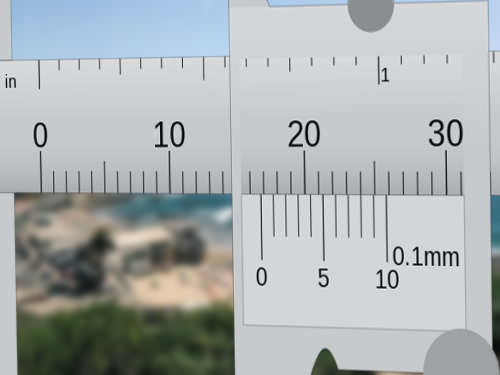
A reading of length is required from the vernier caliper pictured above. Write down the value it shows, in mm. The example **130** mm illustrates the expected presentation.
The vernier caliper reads **16.8** mm
